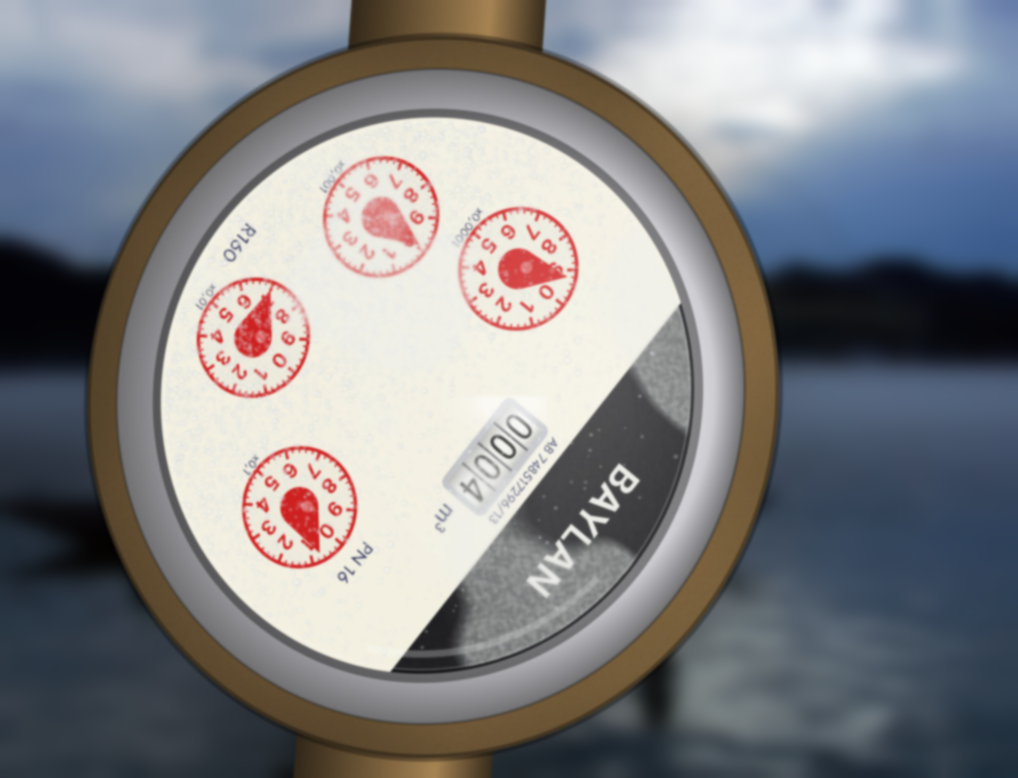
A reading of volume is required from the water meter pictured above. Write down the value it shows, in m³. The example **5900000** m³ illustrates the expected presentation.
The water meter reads **4.0699** m³
